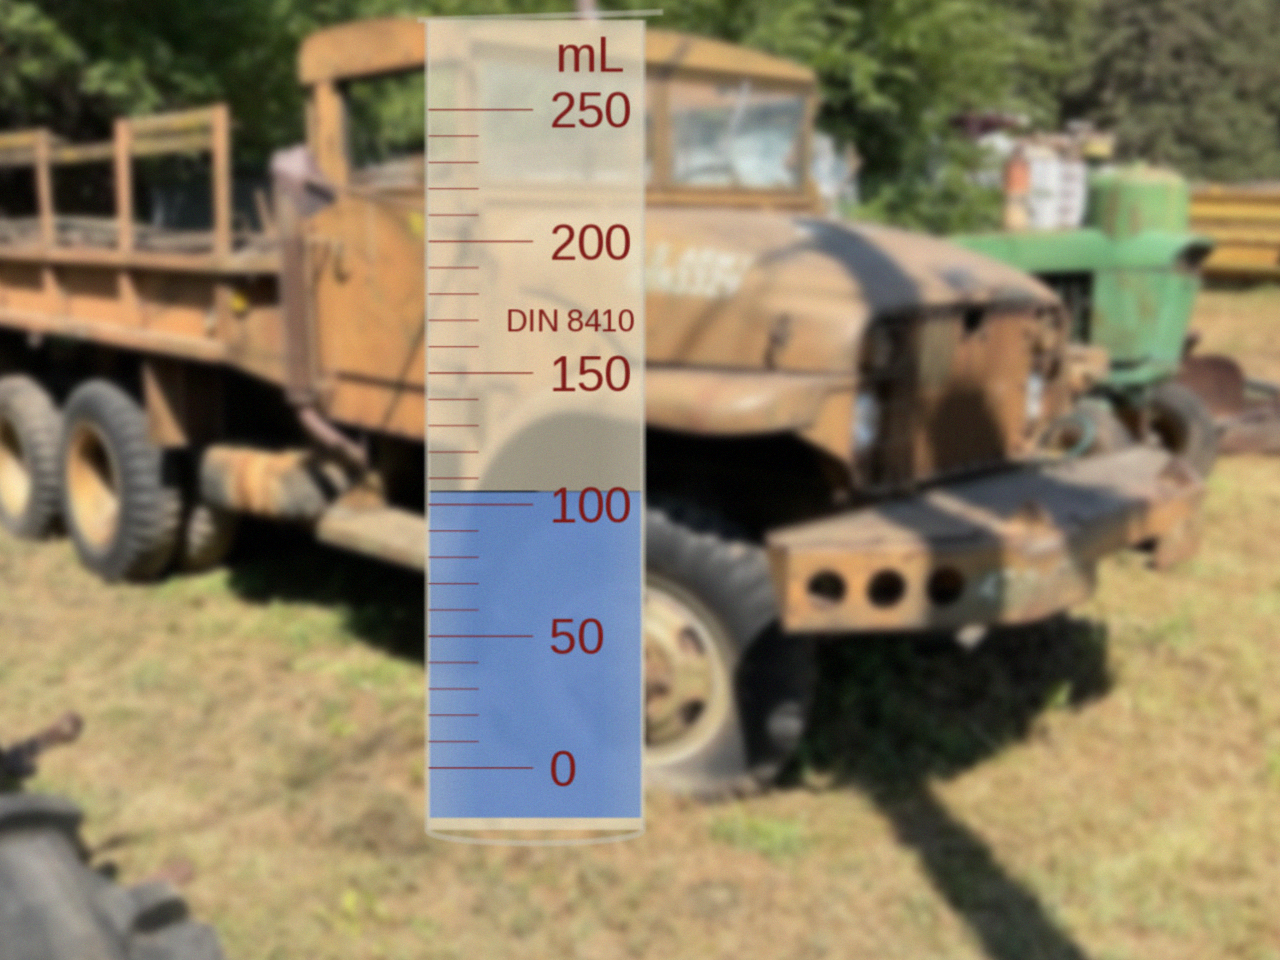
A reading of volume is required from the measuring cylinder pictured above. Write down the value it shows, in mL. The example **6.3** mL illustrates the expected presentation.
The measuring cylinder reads **105** mL
